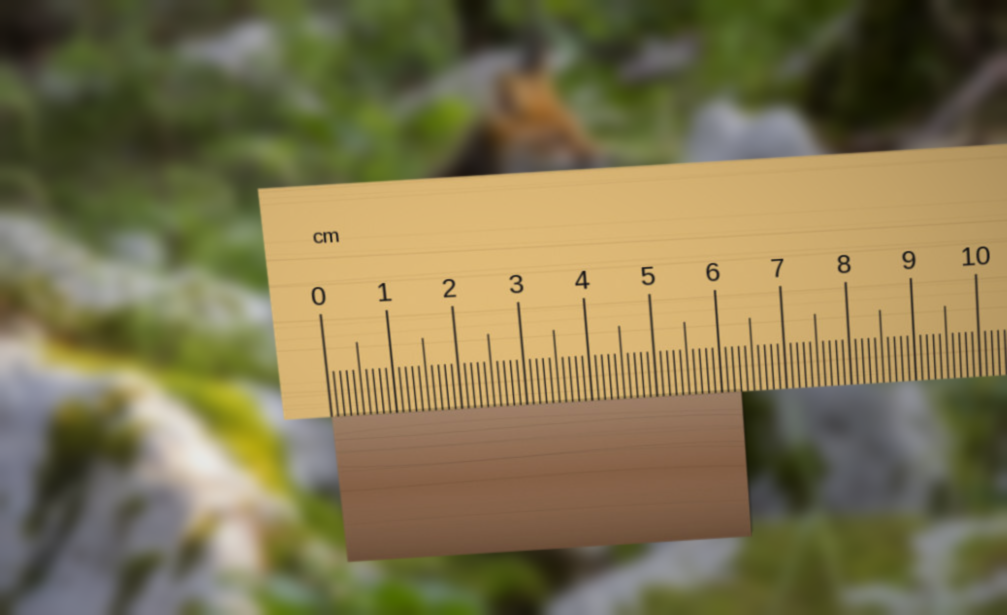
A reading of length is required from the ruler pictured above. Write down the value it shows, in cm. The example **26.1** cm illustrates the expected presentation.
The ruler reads **6.3** cm
